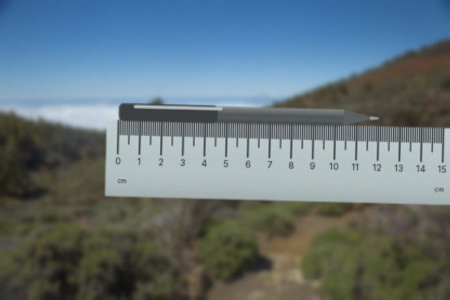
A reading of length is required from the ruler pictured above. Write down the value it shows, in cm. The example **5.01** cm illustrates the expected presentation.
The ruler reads **12** cm
